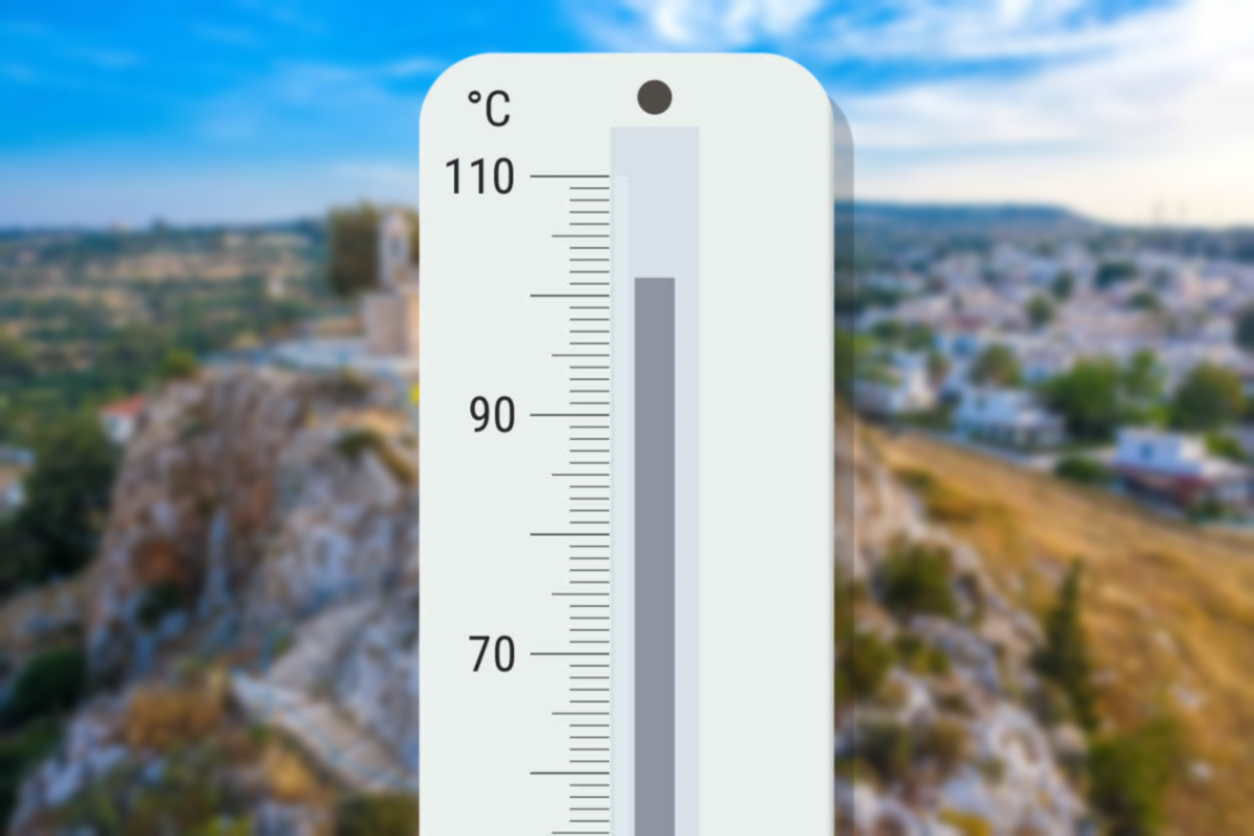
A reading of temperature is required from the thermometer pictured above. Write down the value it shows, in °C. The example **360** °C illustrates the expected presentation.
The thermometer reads **101.5** °C
